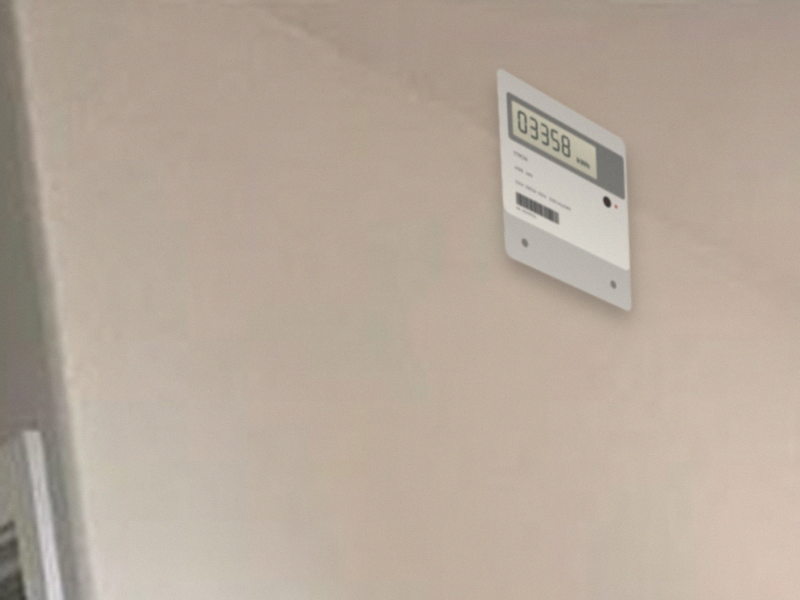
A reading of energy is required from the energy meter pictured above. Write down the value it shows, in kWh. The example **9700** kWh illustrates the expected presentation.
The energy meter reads **3358** kWh
